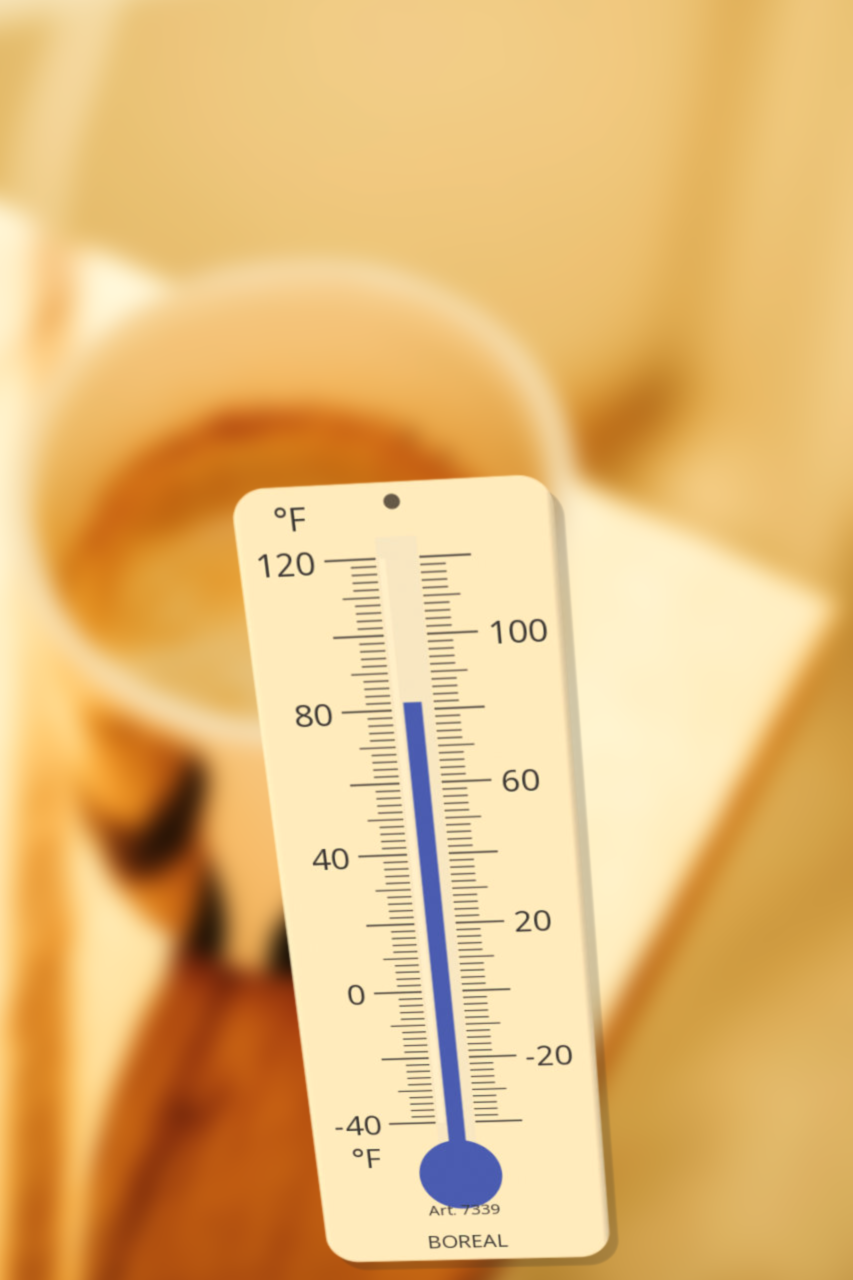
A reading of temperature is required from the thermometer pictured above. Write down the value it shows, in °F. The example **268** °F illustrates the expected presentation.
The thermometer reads **82** °F
